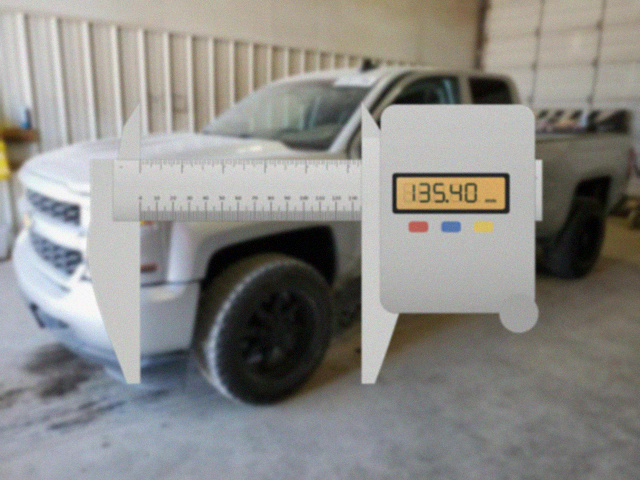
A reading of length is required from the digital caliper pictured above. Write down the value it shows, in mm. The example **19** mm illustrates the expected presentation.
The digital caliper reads **135.40** mm
